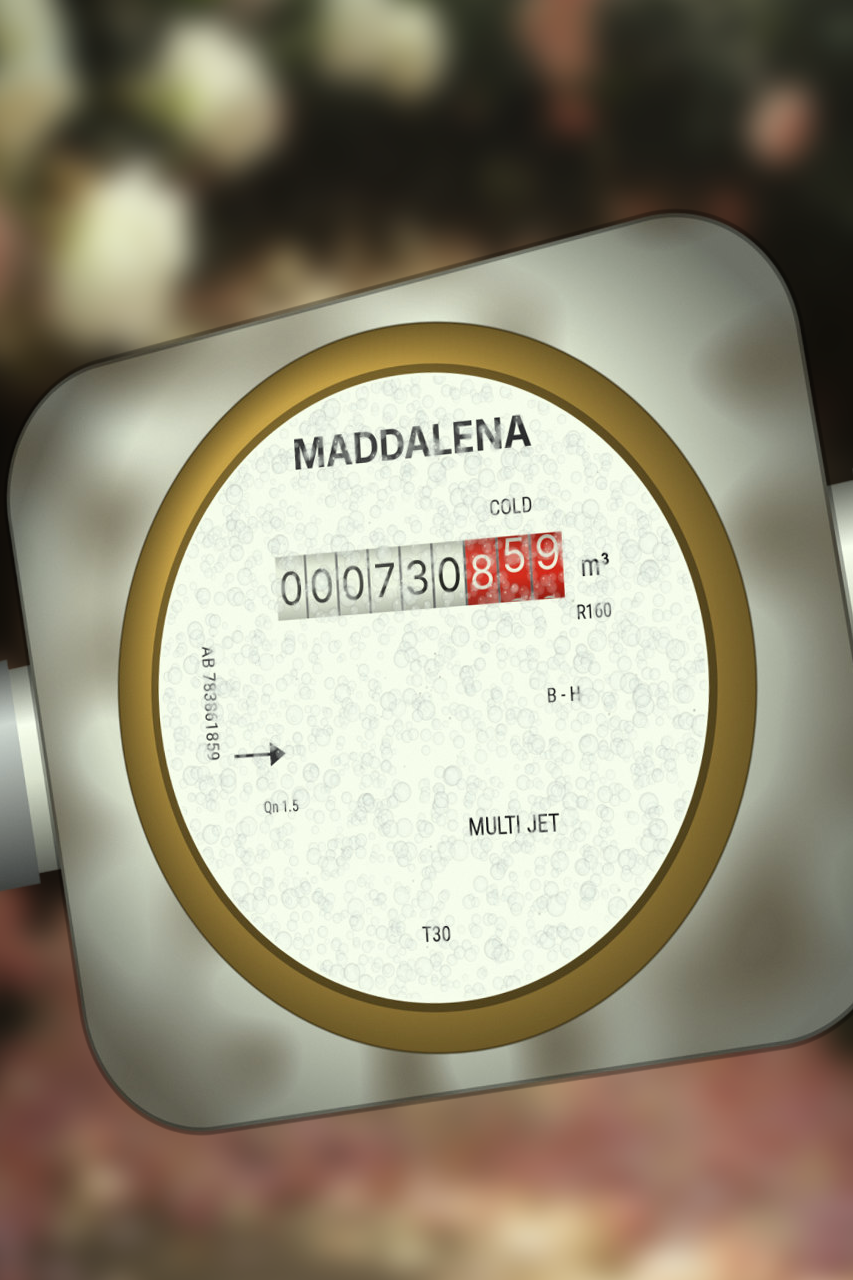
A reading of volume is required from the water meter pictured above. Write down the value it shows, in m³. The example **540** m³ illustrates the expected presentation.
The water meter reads **730.859** m³
